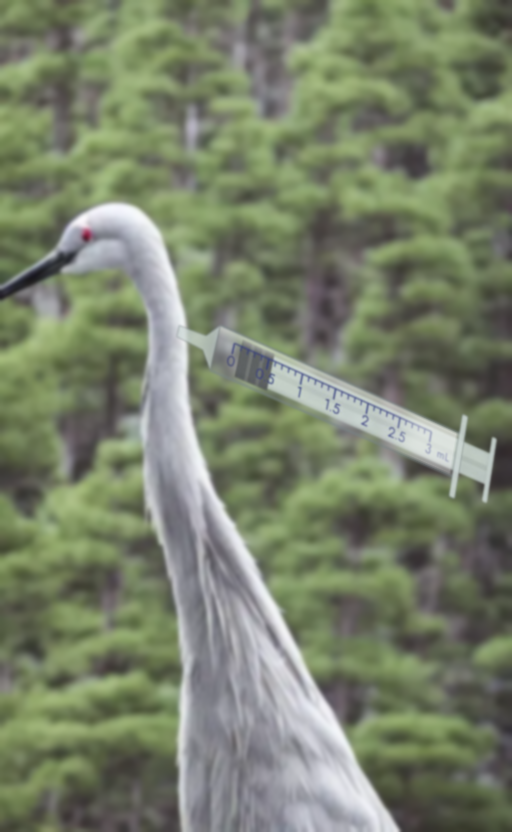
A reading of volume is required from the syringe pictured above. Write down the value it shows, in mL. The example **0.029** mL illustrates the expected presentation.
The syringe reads **0.1** mL
